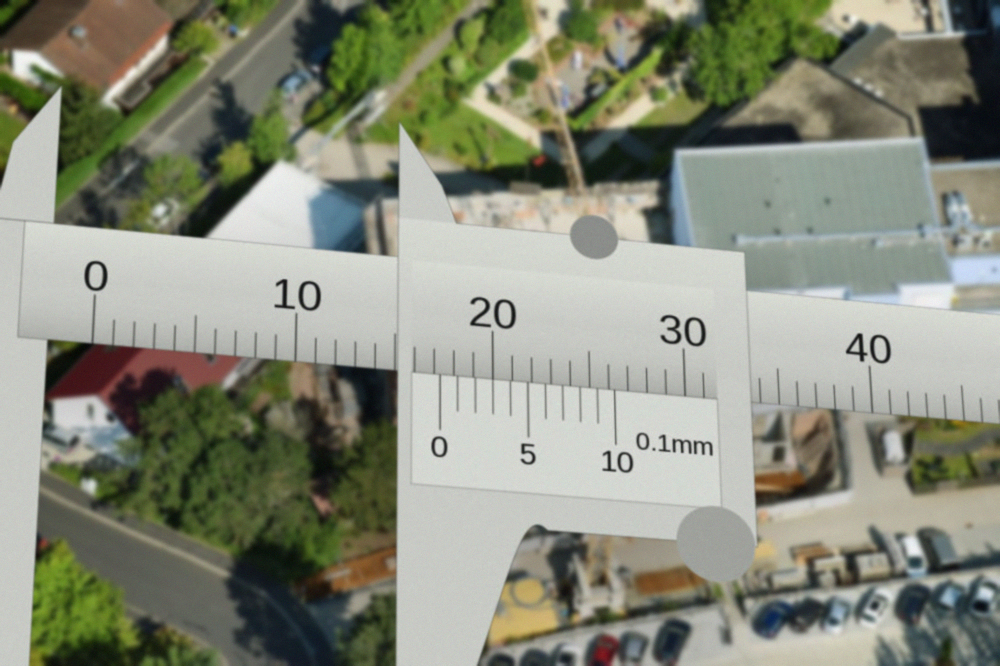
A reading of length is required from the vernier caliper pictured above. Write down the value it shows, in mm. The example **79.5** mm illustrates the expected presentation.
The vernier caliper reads **17.3** mm
